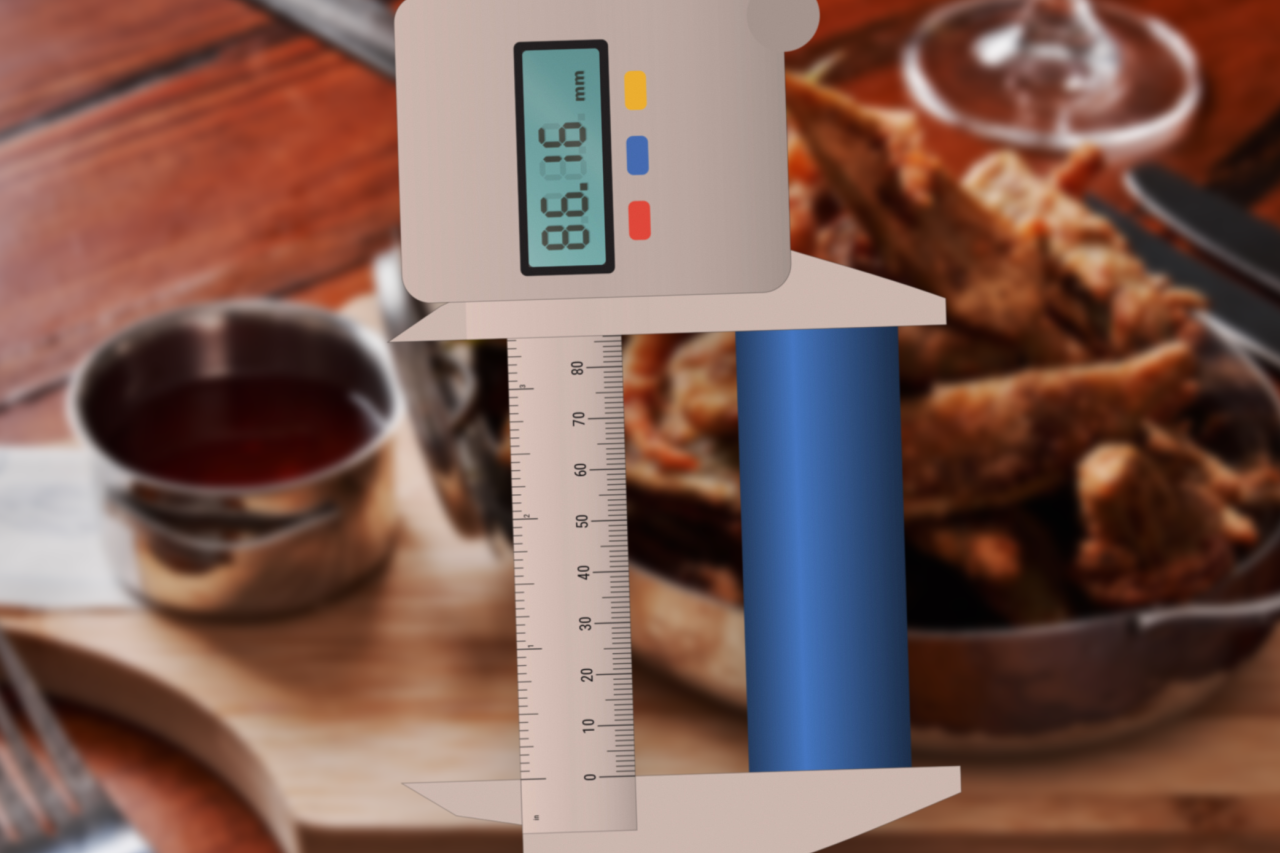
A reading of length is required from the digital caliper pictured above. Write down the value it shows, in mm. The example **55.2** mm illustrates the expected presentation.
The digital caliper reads **86.16** mm
